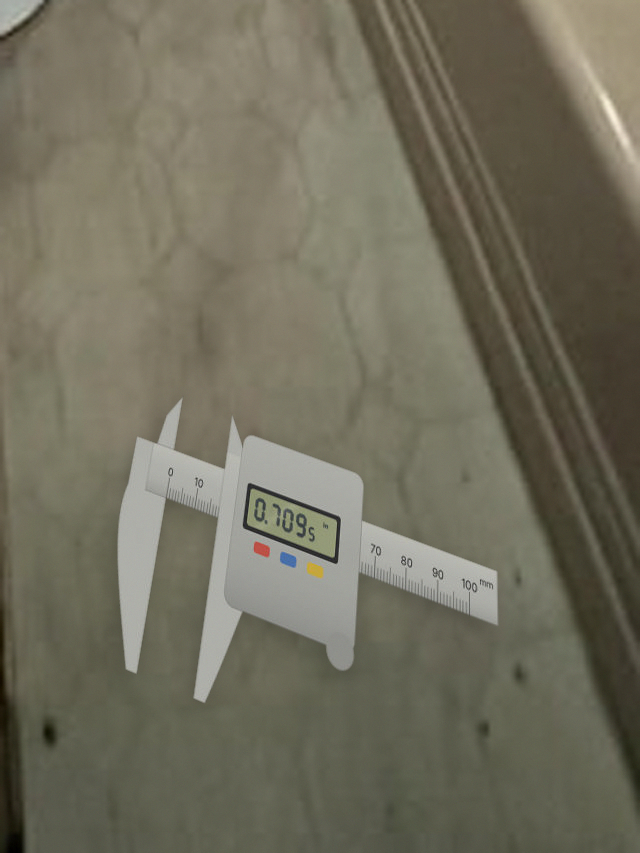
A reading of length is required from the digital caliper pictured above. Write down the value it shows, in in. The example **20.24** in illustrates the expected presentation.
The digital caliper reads **0.7095** in
